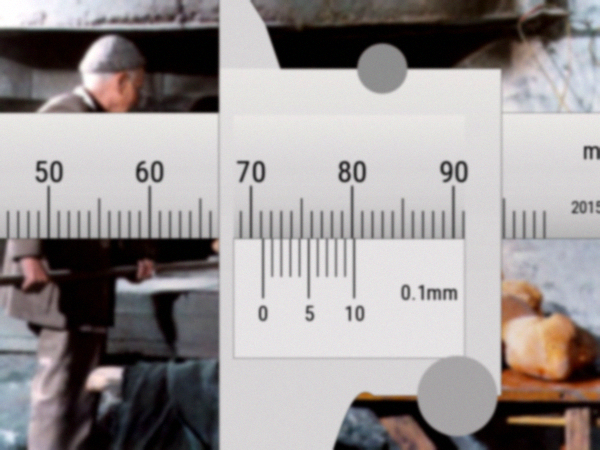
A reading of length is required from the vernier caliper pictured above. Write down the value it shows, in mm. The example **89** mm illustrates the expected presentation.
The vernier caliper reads **71.2** mm
